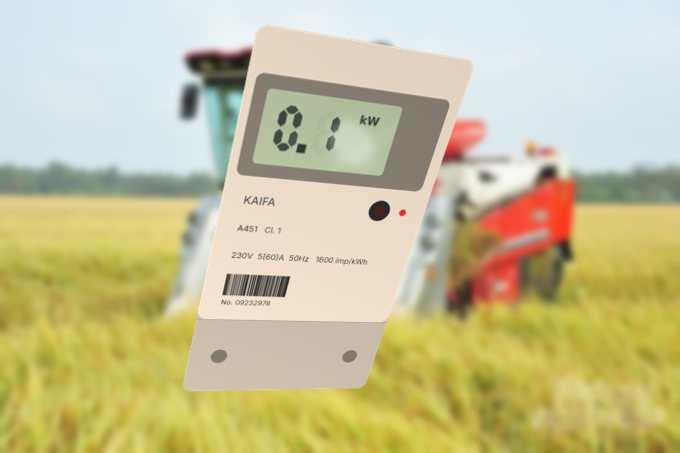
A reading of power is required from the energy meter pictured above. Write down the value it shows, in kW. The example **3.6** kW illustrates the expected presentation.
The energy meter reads **0.1** kW
